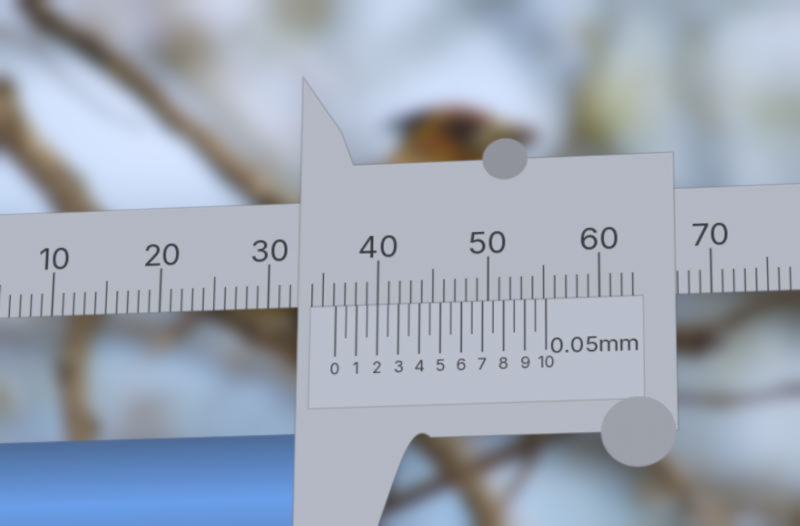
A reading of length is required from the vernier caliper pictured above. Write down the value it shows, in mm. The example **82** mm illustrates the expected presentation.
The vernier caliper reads **36.2** mm
